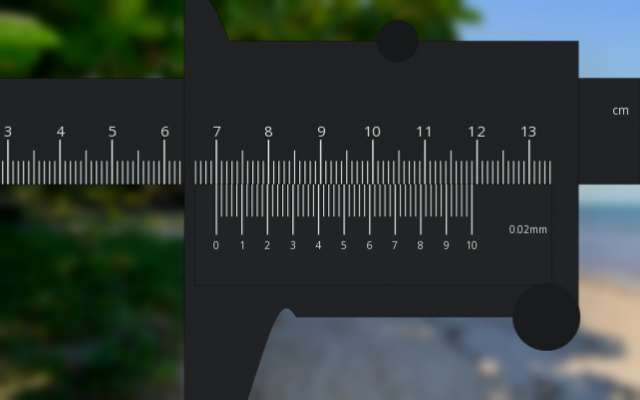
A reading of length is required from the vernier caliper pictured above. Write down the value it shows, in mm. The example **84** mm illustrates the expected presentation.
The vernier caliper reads **70.0** mm
